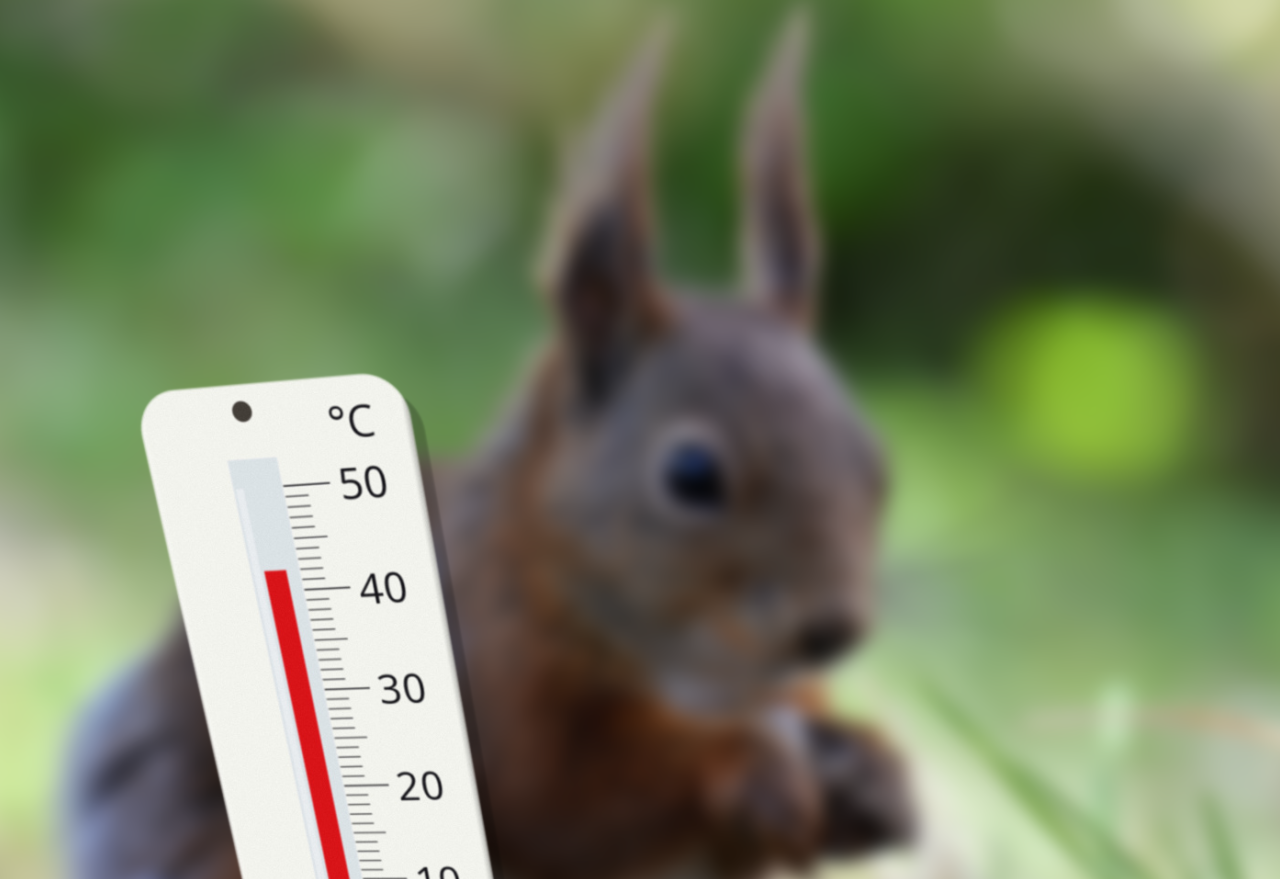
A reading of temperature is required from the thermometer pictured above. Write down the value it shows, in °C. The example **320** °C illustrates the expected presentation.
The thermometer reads **42** °C
